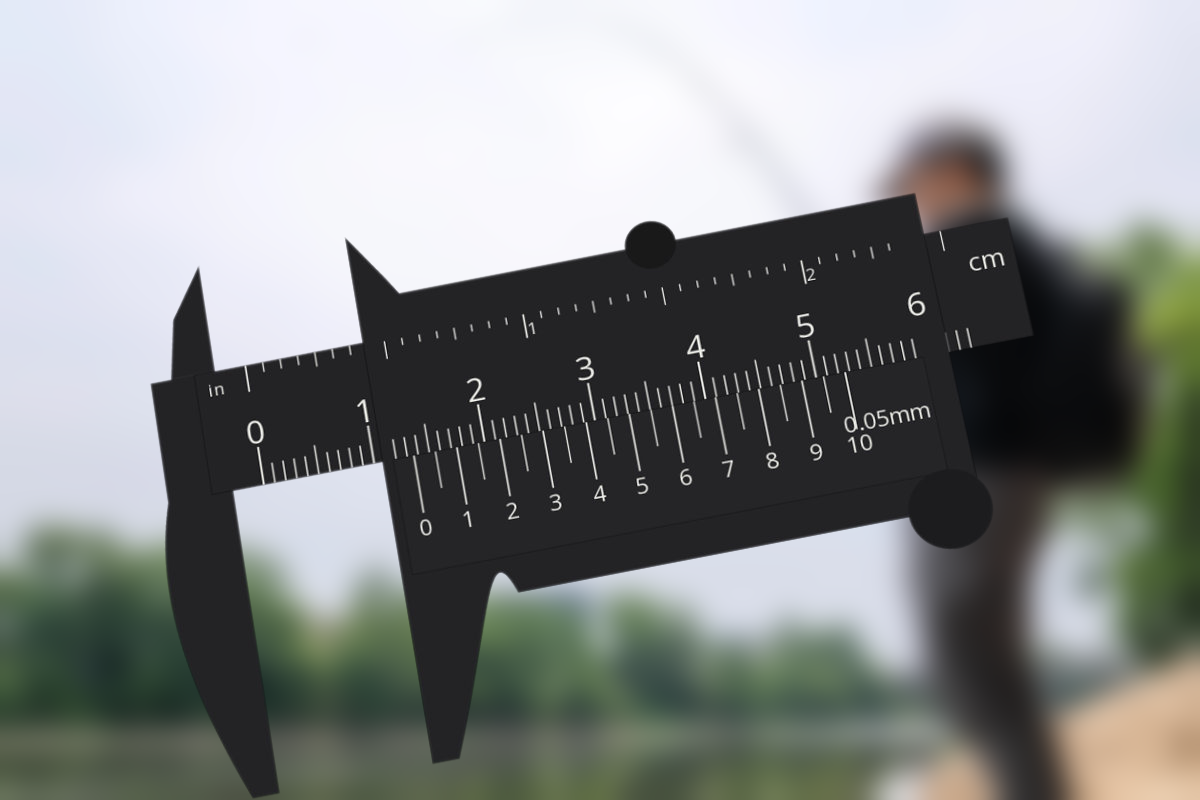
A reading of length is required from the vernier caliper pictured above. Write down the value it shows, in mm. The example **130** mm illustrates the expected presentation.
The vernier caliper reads **13.6** mm
